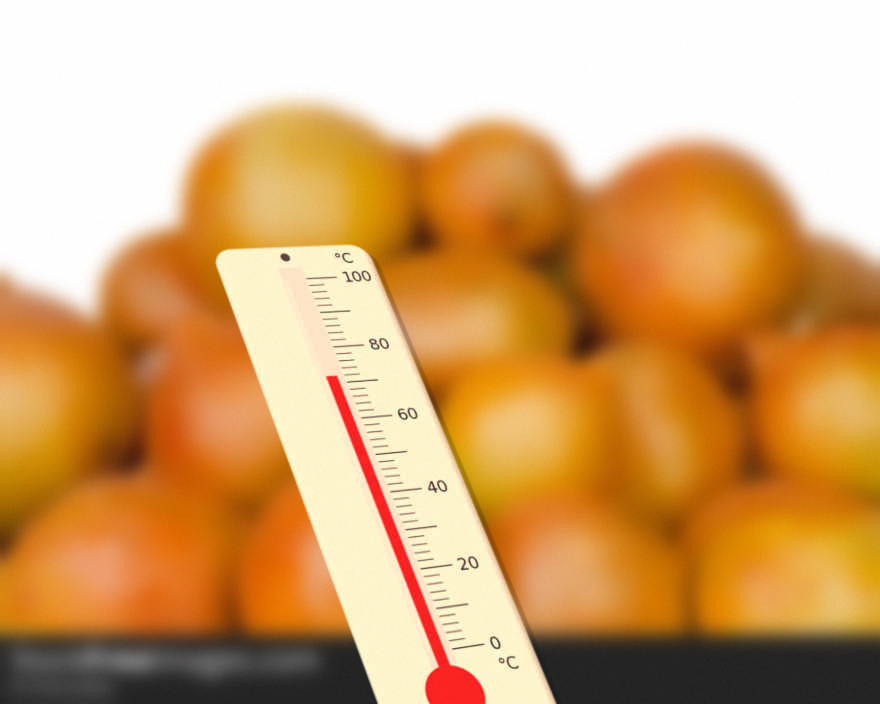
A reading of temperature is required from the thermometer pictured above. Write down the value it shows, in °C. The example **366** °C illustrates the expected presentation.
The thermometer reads **72** °C
